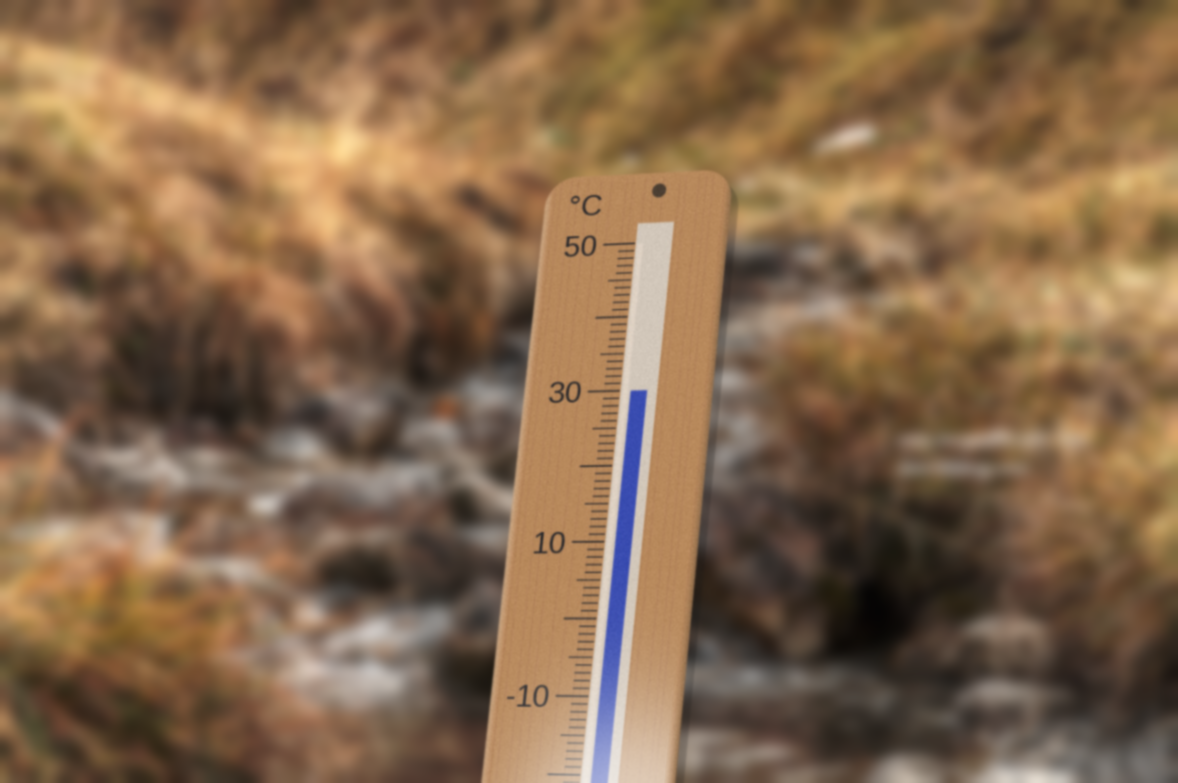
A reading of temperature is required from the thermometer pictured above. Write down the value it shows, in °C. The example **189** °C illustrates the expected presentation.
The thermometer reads **30** °C
